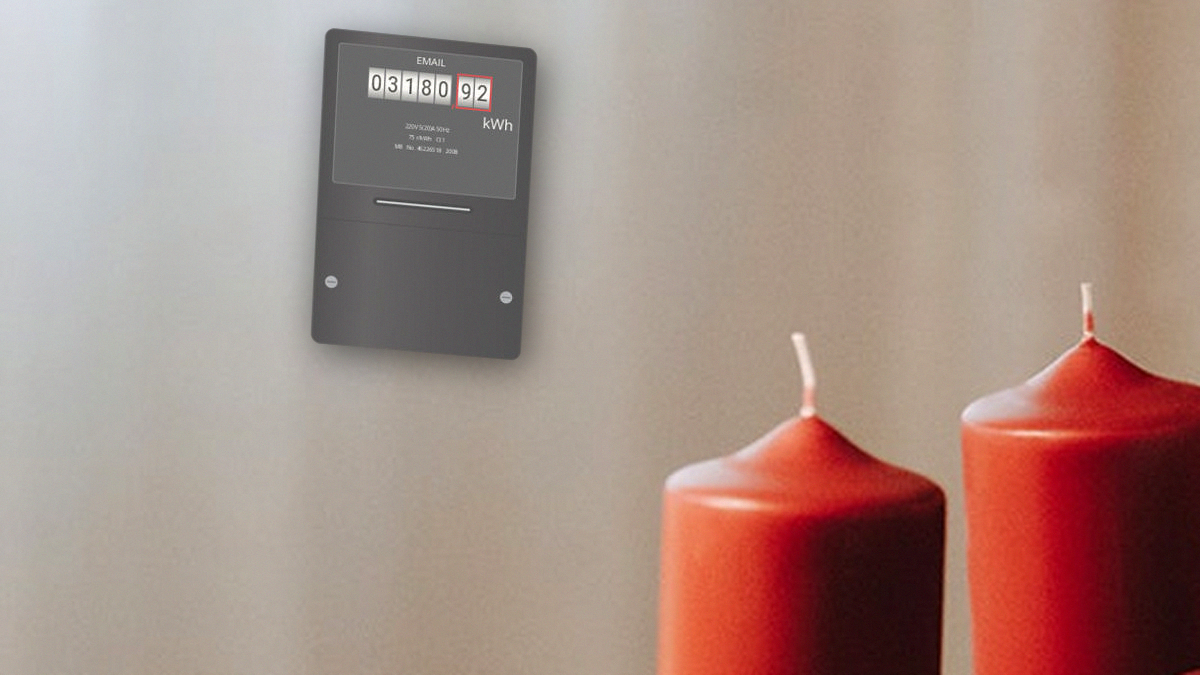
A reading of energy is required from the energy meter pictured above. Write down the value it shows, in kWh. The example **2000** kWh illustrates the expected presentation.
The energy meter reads **3180.92** kWh
